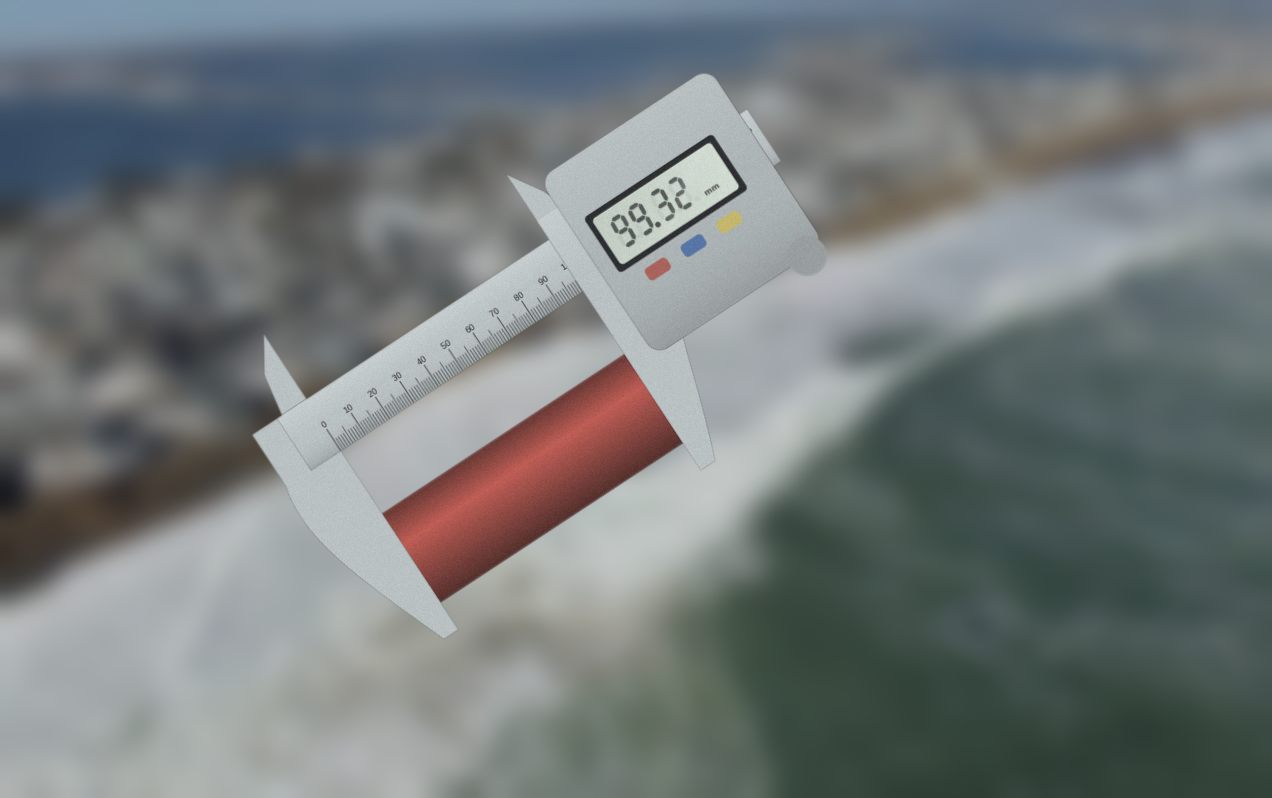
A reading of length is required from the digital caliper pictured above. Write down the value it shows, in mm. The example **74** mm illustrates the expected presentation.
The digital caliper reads **99.32** mm
